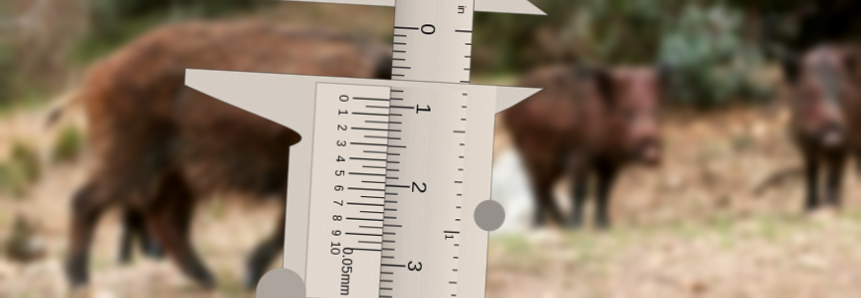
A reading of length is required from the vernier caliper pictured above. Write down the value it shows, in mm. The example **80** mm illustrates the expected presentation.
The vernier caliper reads **9.2** mm
